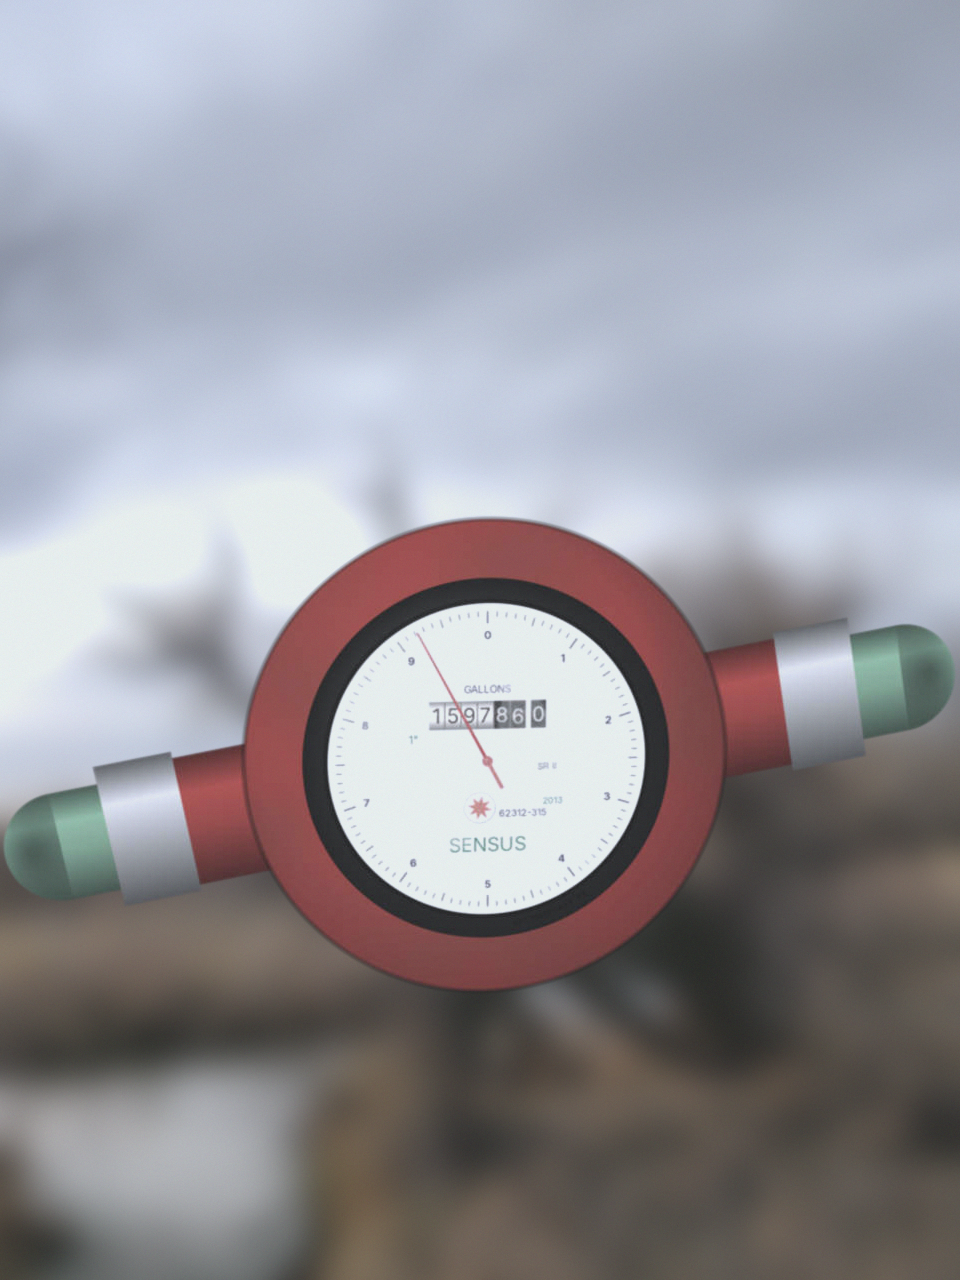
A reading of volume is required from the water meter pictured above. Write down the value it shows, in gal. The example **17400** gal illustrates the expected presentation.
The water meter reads **1597859.2** gal
